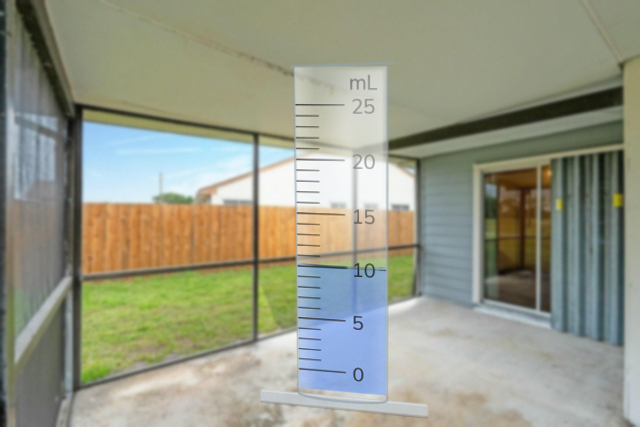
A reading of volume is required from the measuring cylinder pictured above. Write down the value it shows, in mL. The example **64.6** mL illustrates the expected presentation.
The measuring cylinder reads **10** mL
